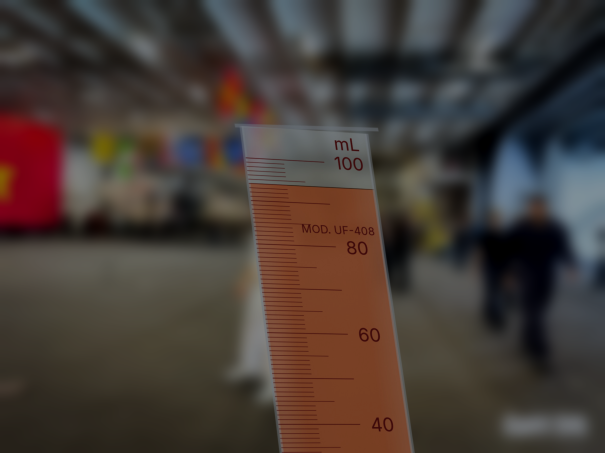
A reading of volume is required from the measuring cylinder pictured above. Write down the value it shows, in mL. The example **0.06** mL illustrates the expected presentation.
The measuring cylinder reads **94** mL
